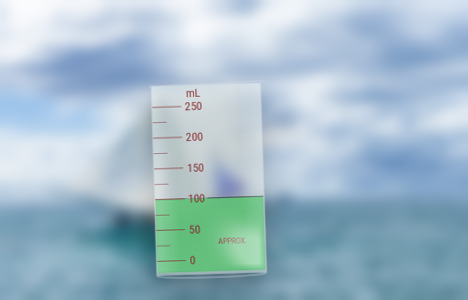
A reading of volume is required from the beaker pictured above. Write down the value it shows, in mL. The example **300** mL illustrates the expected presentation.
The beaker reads **100** mL
